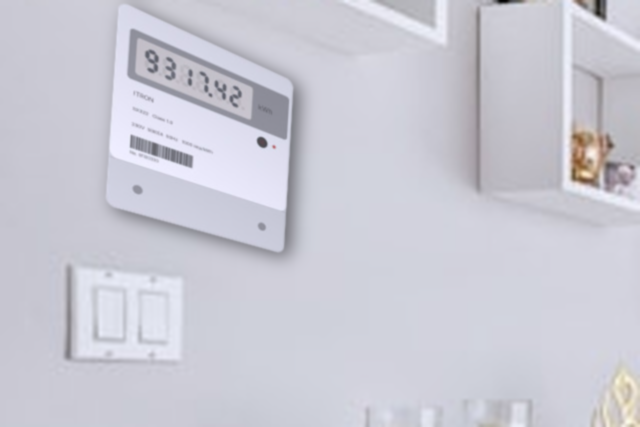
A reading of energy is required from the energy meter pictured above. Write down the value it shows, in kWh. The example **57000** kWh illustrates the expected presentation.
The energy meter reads **9317.42** kWh
